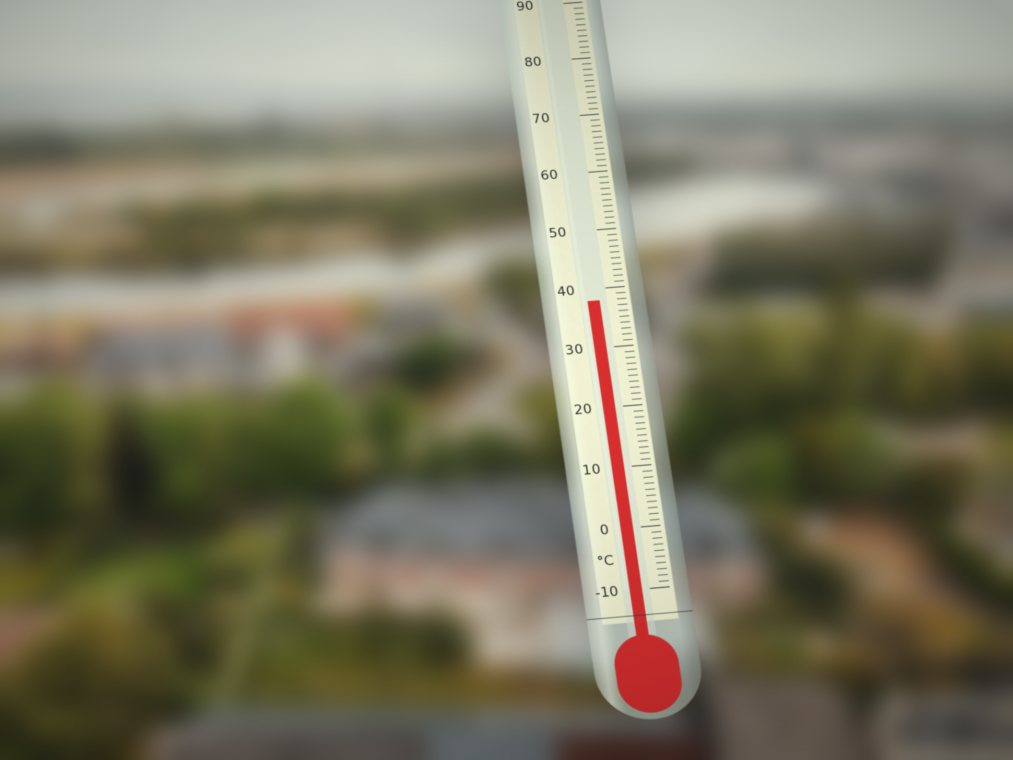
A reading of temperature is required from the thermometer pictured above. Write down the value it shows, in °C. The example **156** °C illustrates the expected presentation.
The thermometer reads **38** °C
